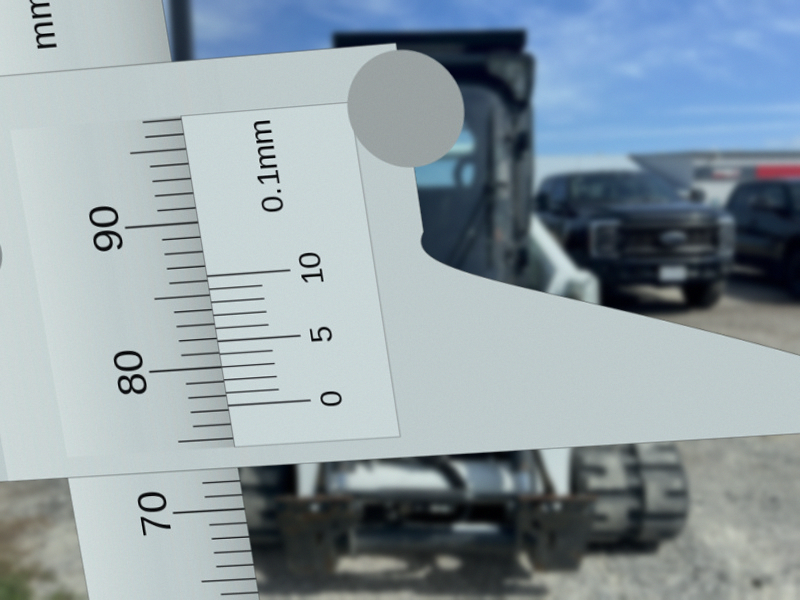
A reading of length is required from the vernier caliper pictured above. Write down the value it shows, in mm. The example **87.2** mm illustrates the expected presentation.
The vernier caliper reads **77.3** mm
